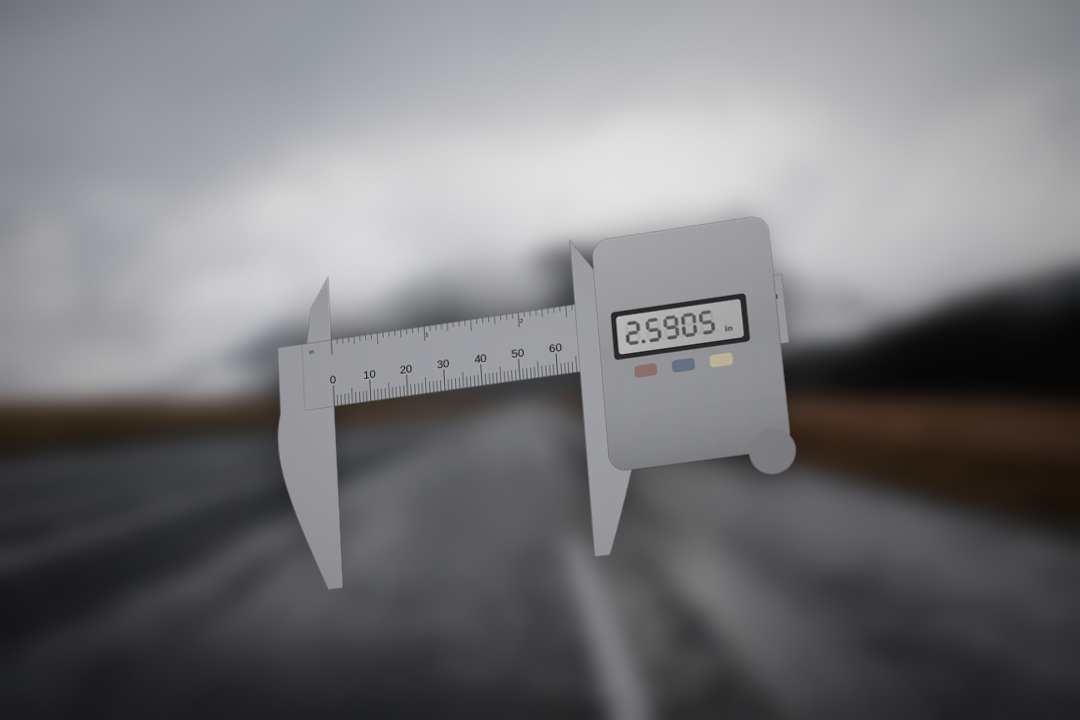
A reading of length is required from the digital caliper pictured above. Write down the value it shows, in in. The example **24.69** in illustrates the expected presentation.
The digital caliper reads **2.5905** in
